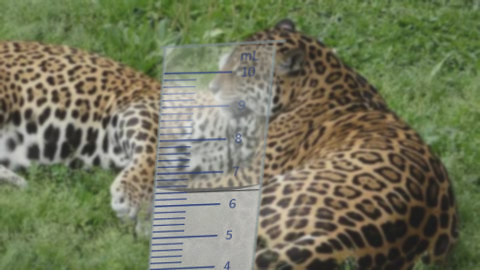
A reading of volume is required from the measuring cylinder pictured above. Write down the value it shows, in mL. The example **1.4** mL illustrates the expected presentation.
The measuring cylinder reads **6.4** mL
